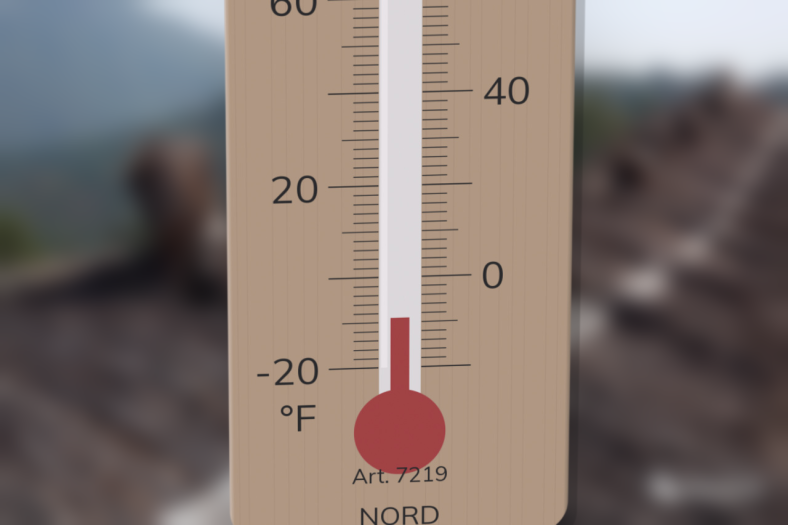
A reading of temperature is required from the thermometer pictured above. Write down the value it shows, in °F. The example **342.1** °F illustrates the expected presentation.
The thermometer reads **-9** °F
